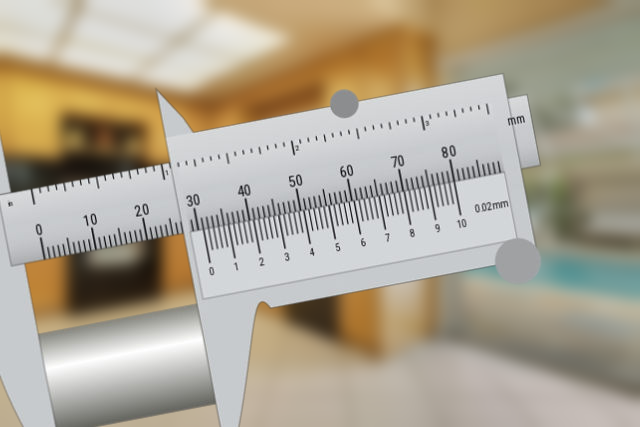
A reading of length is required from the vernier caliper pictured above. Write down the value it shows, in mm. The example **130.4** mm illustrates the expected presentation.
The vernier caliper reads **31.0** mm
